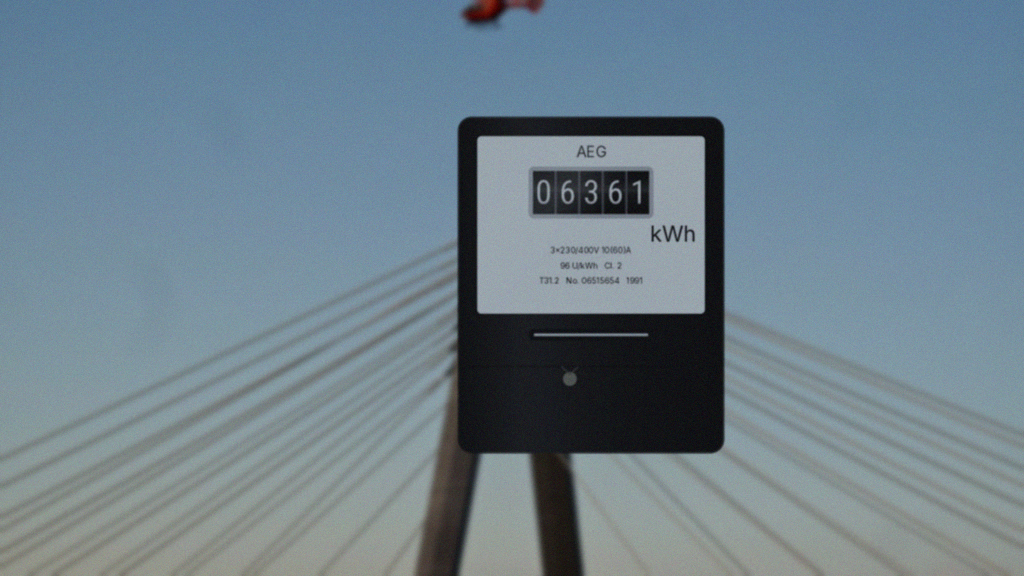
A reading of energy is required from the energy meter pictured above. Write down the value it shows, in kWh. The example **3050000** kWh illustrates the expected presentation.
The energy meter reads **6361** kWh
